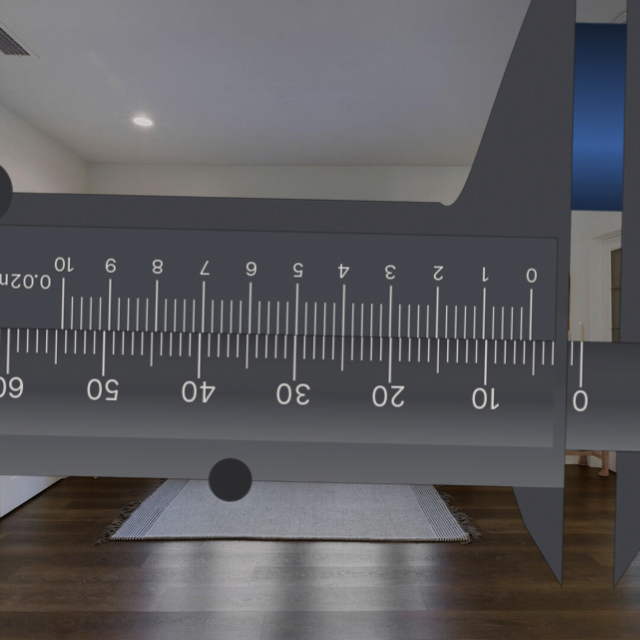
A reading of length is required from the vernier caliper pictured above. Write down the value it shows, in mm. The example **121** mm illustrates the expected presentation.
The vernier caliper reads **5.4** mm
